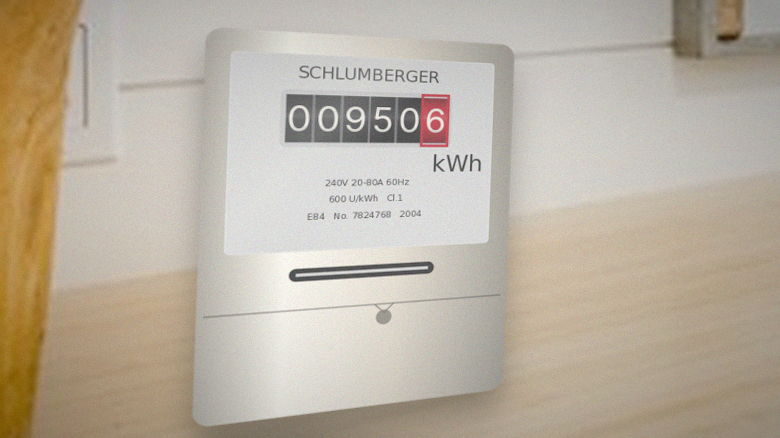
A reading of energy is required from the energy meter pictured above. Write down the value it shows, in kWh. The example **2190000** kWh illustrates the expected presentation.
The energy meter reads **950.6** kWh
